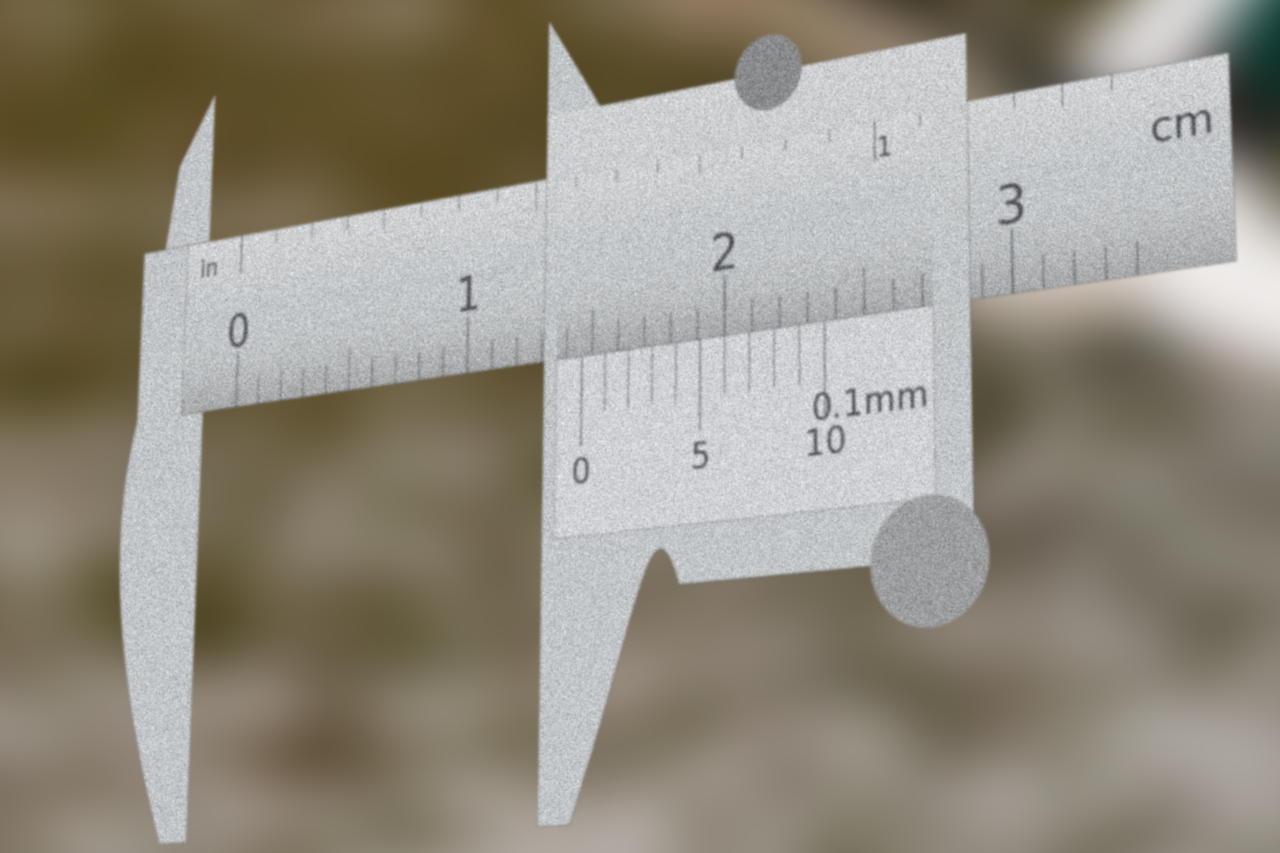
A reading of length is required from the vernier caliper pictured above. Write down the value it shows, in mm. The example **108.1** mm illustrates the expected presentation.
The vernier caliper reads **14.6** mm
